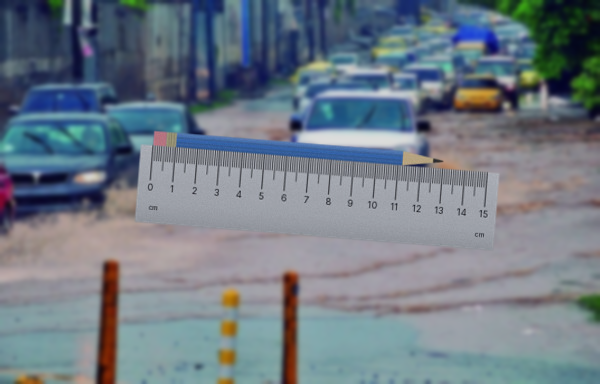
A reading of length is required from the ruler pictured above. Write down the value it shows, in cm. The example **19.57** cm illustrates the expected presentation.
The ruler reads **13** cm
